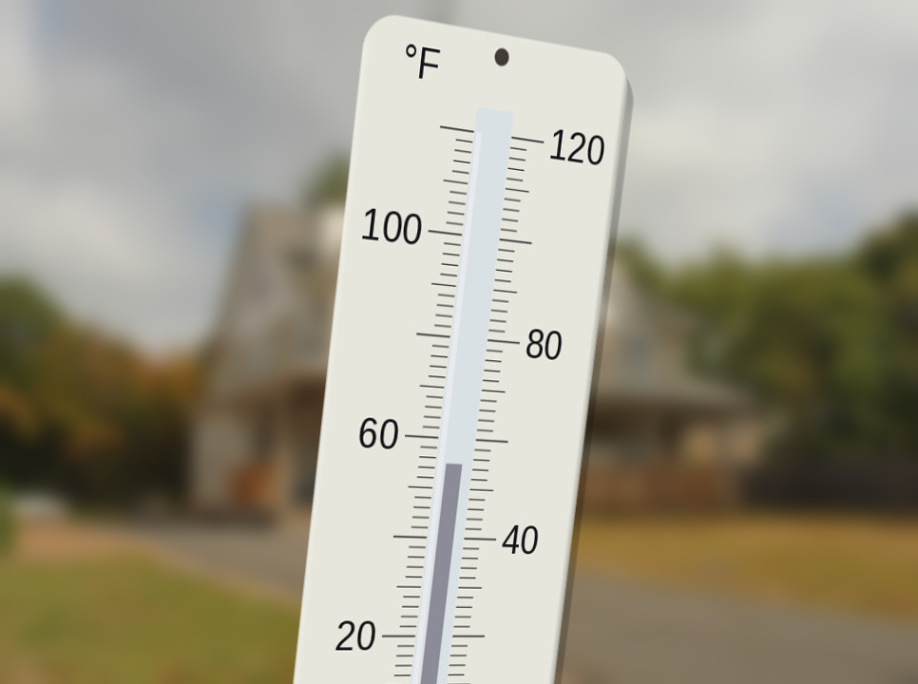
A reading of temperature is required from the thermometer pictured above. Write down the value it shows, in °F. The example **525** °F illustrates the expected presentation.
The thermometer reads **55** °F
